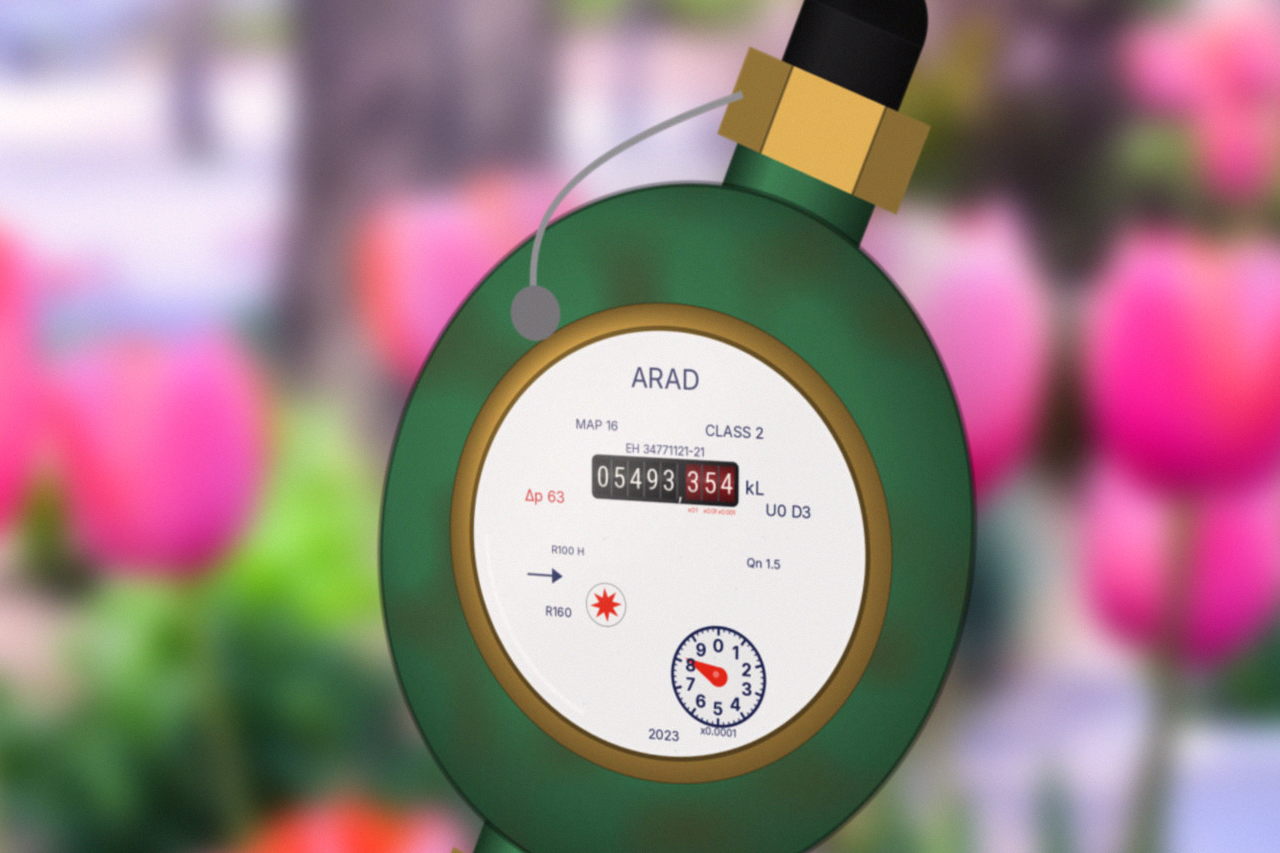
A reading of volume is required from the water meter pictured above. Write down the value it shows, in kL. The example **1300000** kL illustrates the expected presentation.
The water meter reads **5493.3548** kL
